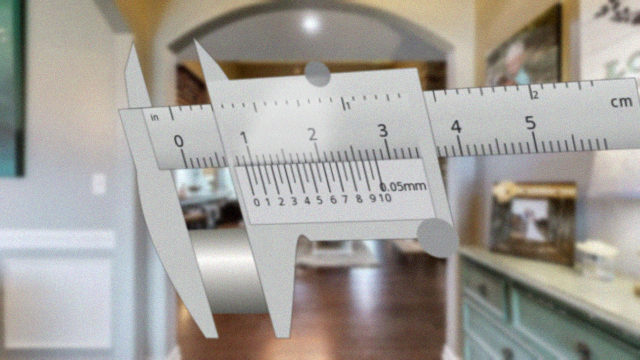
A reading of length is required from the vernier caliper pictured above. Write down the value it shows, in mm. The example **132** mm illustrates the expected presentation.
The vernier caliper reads **9.0** mm
